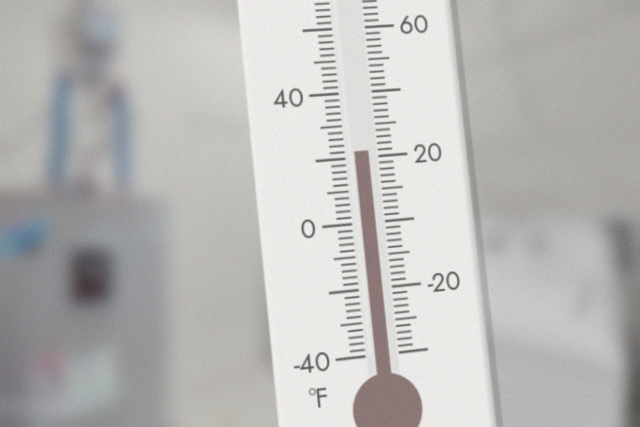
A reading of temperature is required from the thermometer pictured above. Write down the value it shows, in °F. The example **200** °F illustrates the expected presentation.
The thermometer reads **22** °F
